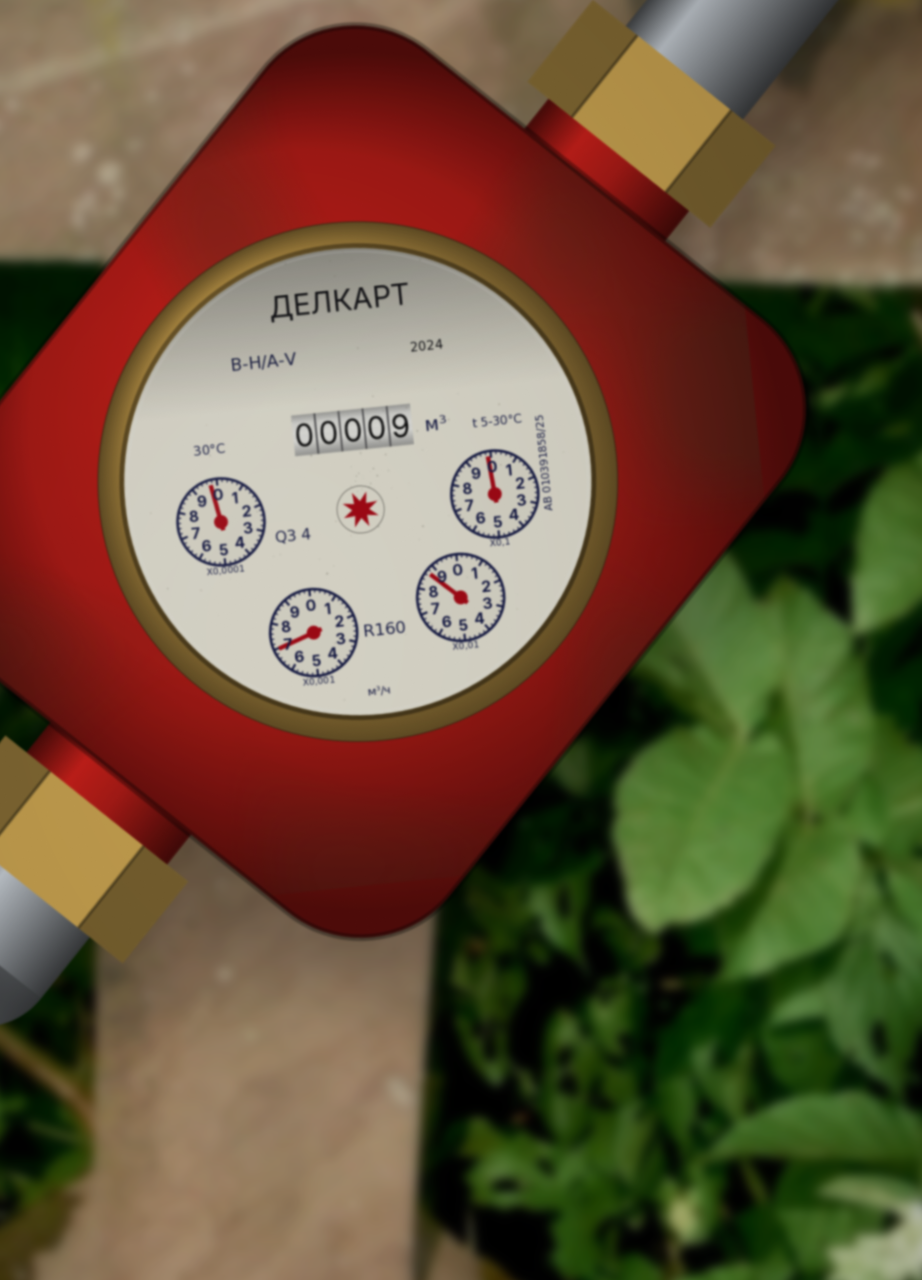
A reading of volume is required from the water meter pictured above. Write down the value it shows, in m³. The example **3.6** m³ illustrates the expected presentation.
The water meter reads **8.9869** m³
